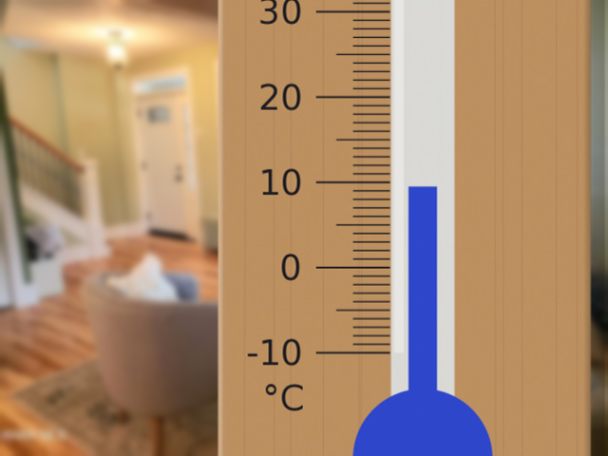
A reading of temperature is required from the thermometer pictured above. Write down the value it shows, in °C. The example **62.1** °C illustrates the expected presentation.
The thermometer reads **9.5** °C
